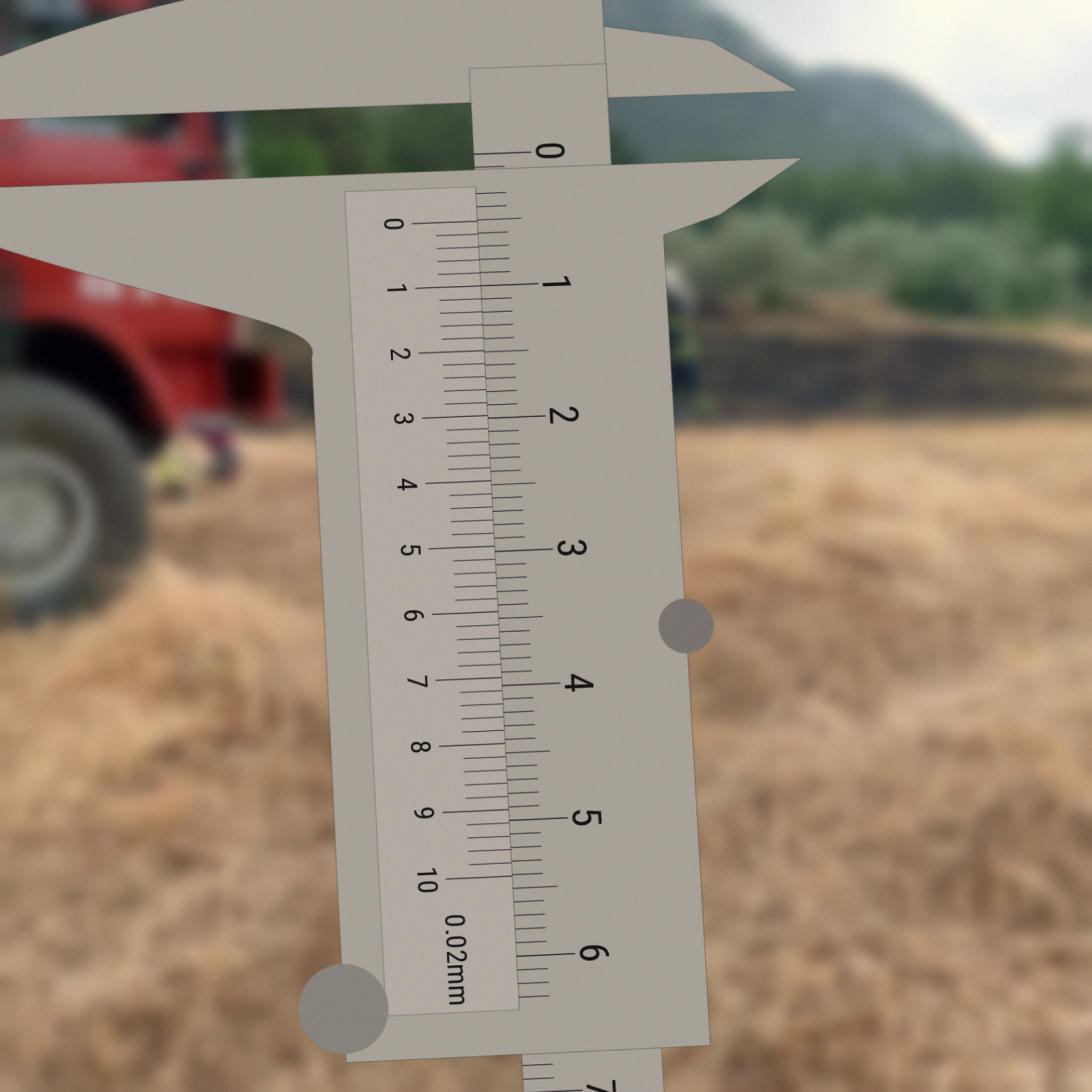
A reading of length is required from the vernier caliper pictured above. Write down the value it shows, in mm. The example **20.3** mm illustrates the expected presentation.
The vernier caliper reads **5.1** mm
